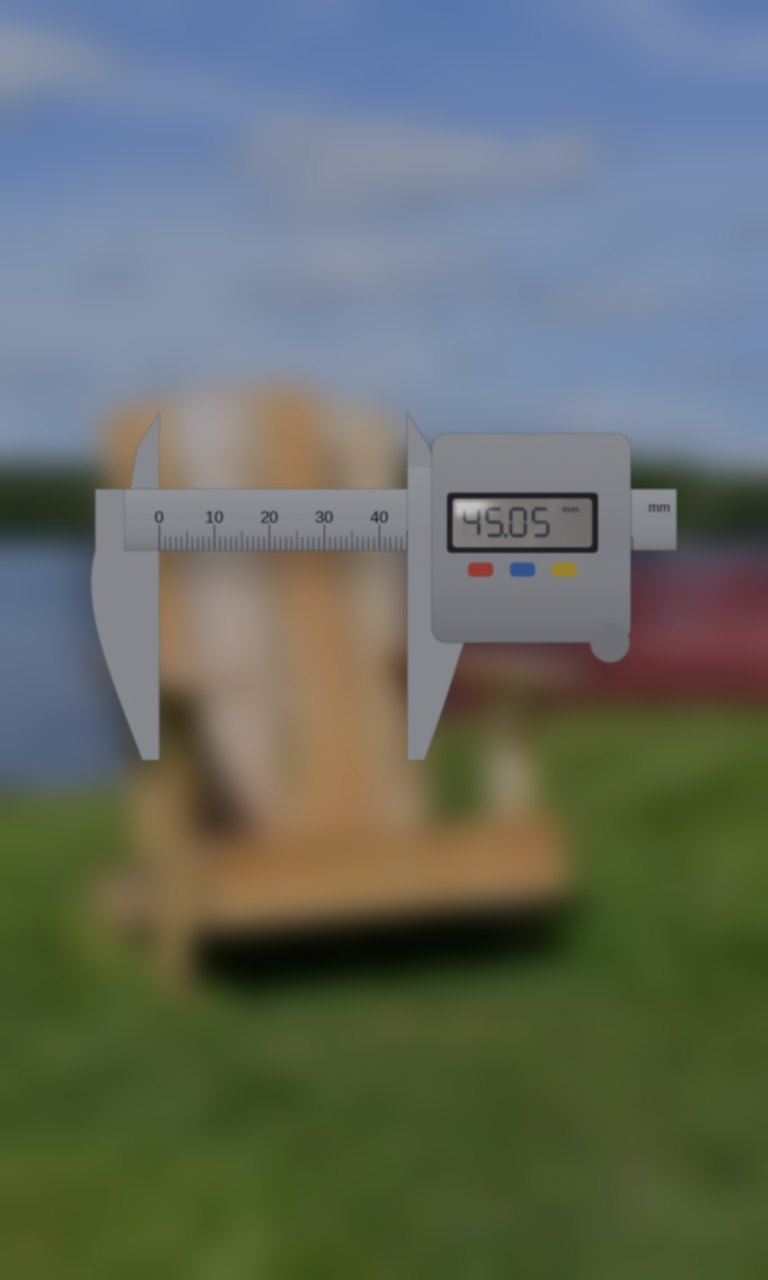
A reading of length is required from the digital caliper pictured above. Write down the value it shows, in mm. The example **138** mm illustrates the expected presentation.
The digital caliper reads **45.05** mm
